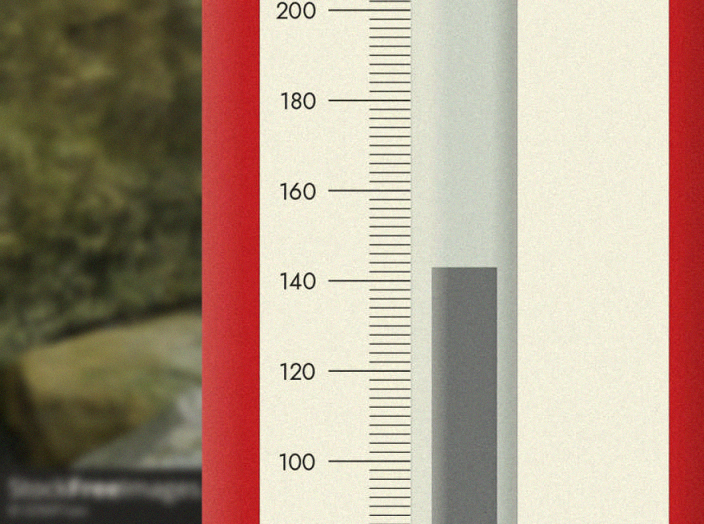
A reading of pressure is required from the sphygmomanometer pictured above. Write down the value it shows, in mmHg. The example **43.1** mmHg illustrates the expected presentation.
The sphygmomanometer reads **143** mmHg
